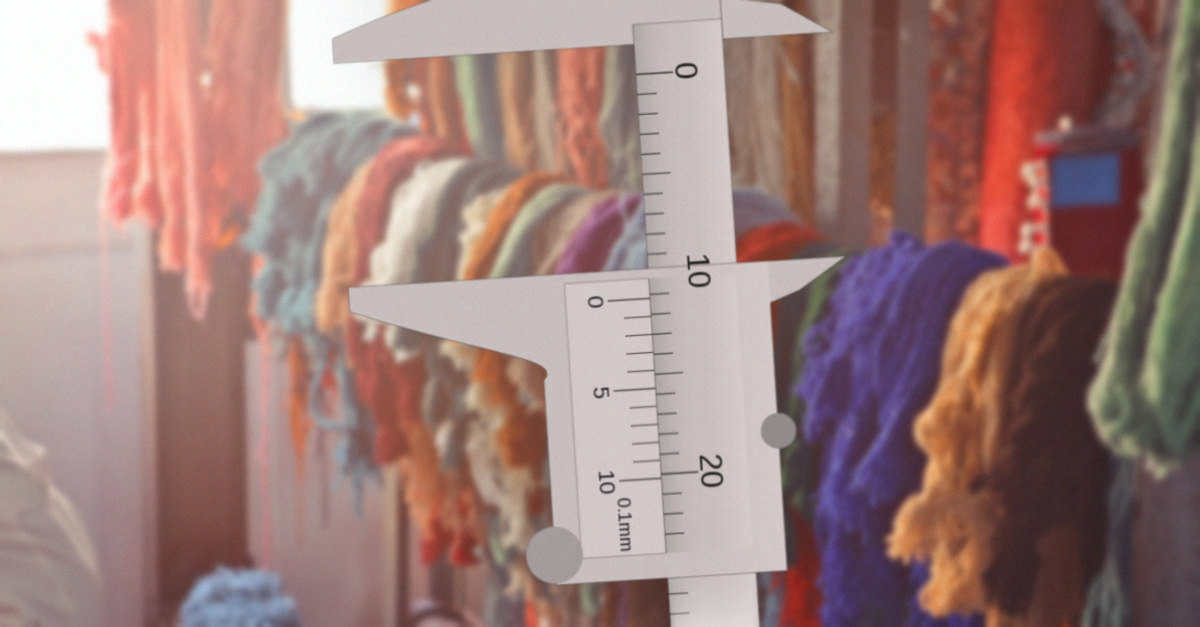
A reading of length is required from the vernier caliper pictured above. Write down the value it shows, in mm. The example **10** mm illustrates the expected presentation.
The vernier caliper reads **11.2** mm
